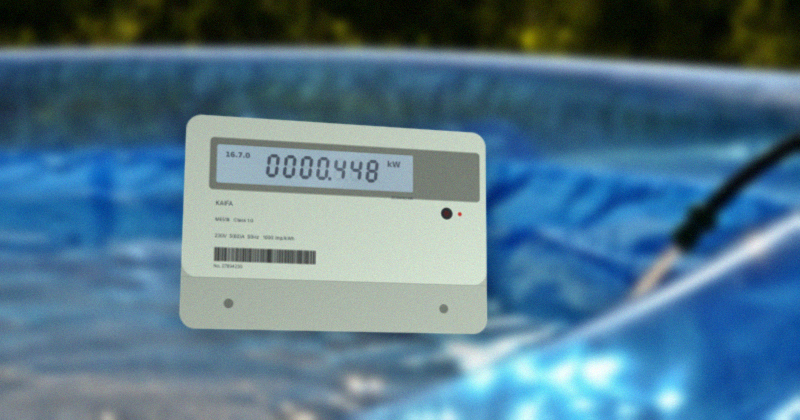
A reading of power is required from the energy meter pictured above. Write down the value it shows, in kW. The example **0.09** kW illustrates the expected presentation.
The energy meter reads **0.448** kW
